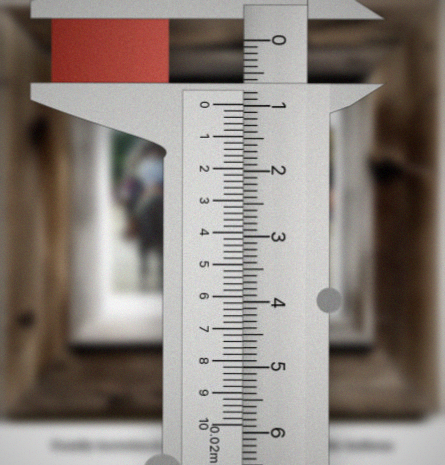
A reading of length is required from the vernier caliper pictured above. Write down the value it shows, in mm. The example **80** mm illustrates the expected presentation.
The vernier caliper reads **9.8** mm
